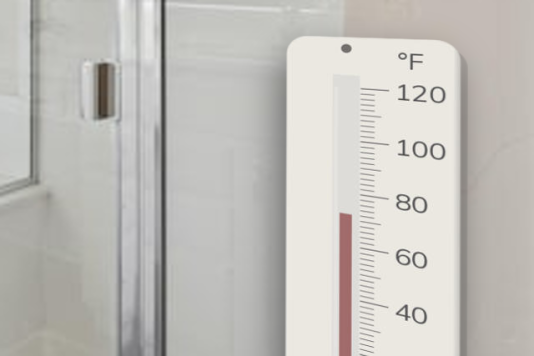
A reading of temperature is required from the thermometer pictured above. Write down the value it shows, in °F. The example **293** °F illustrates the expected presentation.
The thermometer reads **72** °F
